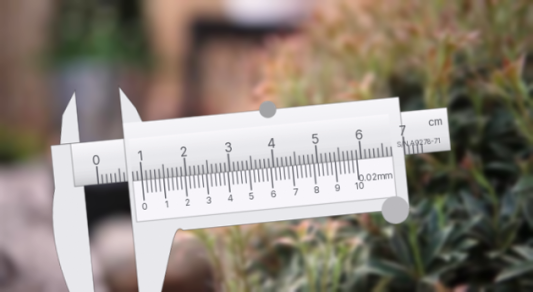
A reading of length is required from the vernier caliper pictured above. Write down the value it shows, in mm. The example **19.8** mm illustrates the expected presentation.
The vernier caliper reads **10.0** mm
